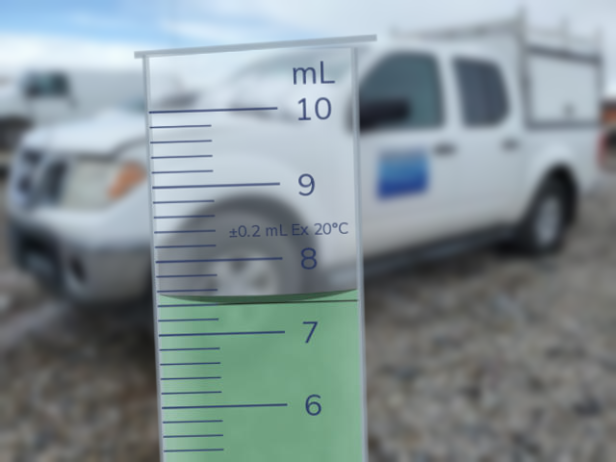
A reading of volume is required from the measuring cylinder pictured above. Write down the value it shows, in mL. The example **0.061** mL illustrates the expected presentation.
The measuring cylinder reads **7.4** mL
